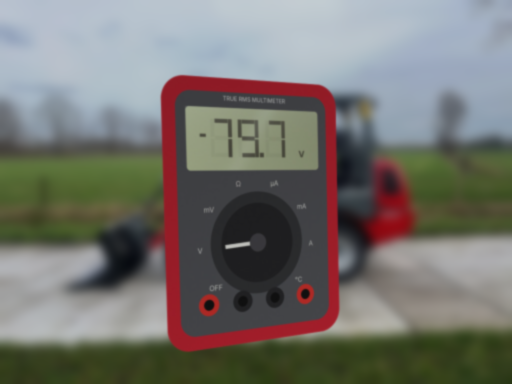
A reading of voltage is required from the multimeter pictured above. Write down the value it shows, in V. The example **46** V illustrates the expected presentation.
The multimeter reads **-79.7** V
